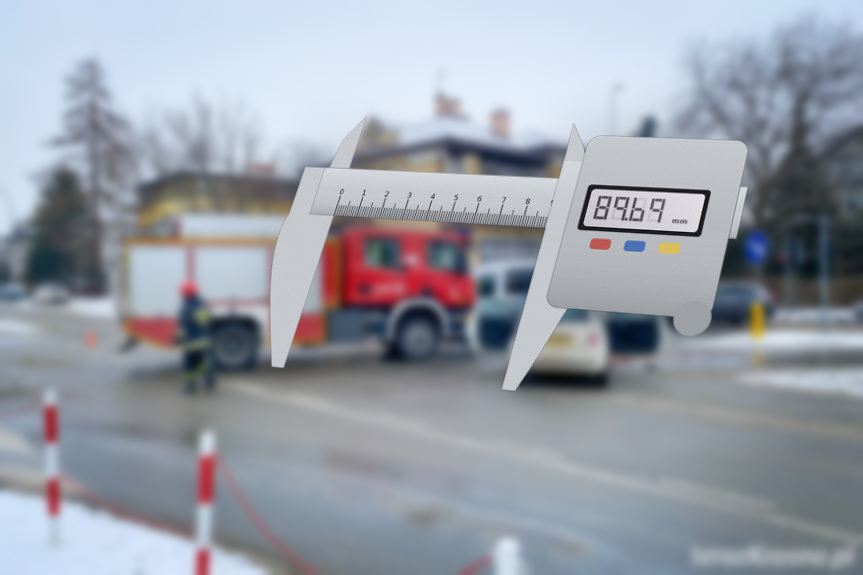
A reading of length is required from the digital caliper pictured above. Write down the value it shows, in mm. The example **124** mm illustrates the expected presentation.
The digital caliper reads **89.69** mm
